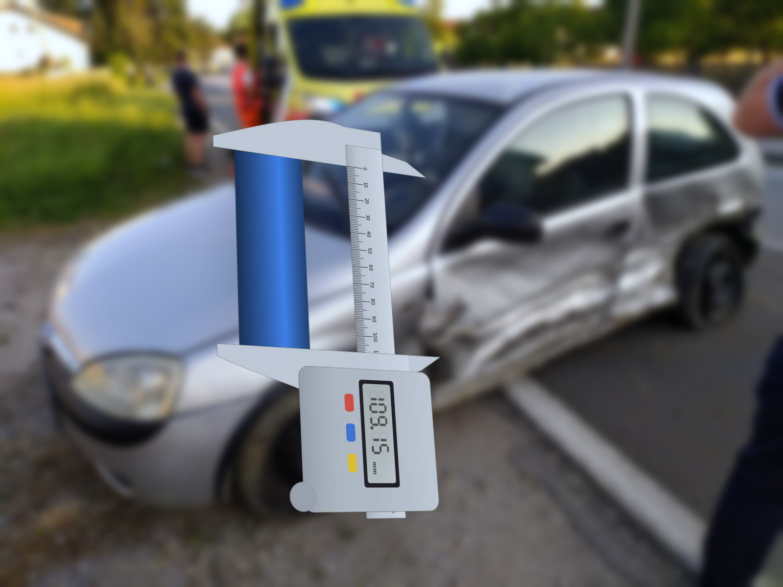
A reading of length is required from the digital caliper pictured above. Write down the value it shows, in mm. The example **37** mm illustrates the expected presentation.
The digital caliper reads **109.15** mm
